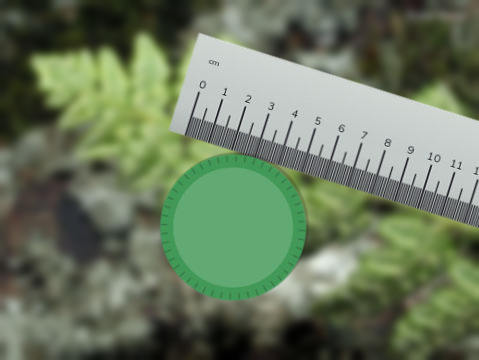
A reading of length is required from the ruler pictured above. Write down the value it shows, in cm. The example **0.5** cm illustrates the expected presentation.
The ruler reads **6** cm
